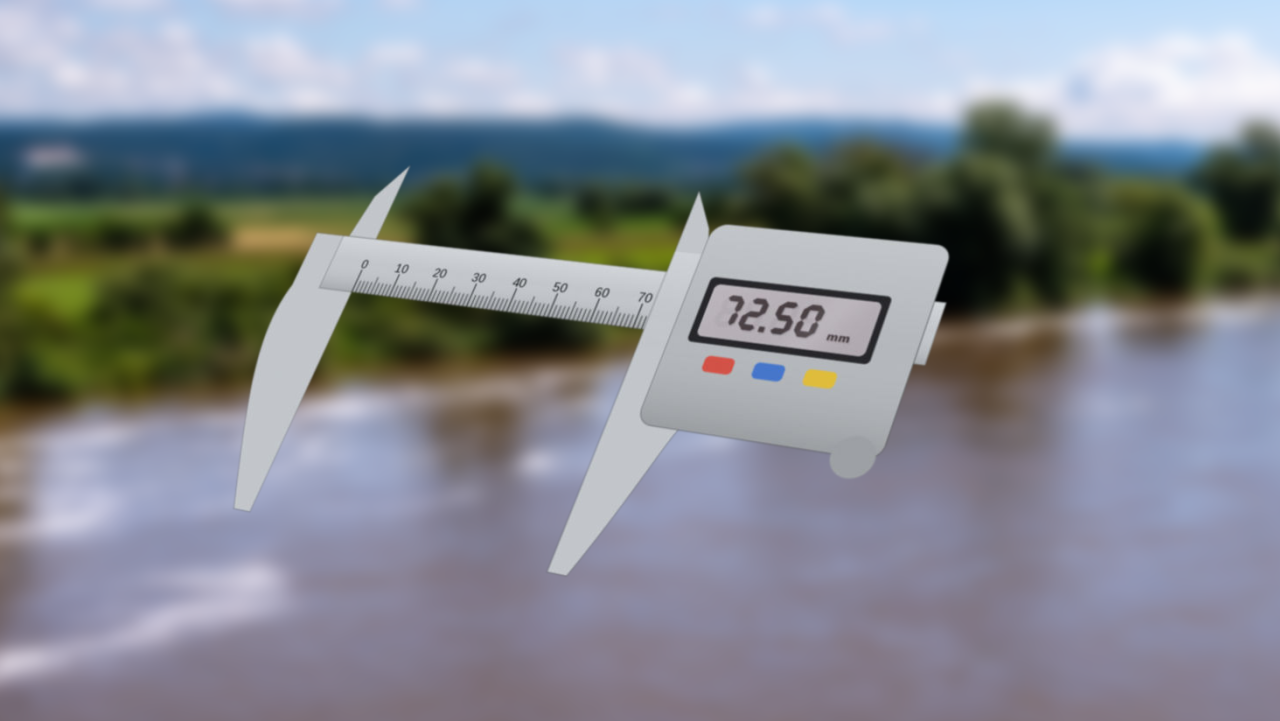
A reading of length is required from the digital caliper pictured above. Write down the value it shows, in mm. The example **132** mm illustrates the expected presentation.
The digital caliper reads **72.50** mm
